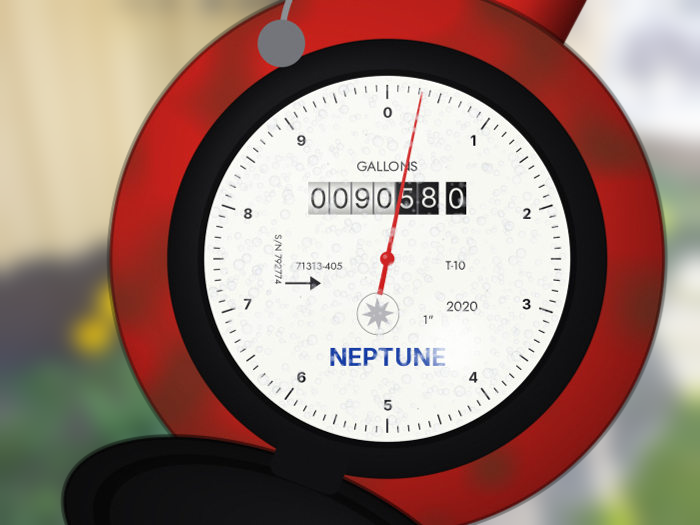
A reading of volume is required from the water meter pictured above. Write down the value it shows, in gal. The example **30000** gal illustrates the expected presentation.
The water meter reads **90580.3** gal
